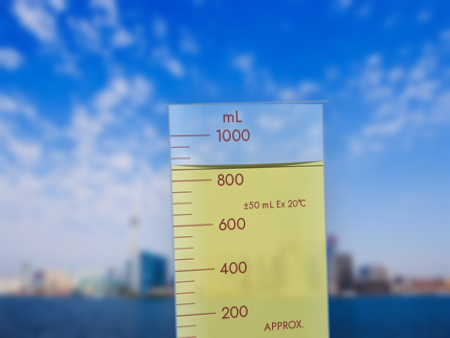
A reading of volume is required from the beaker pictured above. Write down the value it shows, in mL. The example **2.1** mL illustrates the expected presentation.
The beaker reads **850** mL
